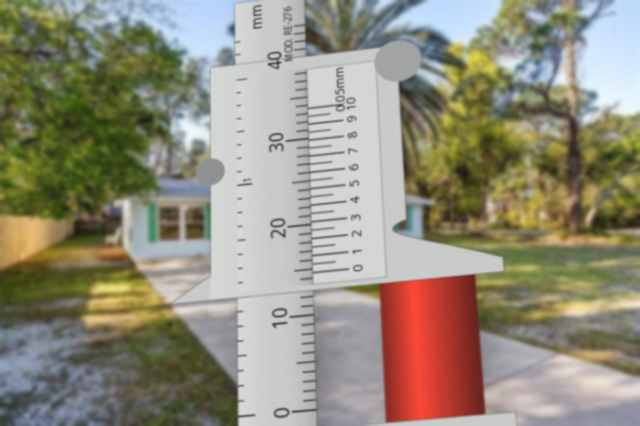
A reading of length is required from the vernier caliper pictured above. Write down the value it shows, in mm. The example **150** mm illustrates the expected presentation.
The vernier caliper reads **14.6** mm
